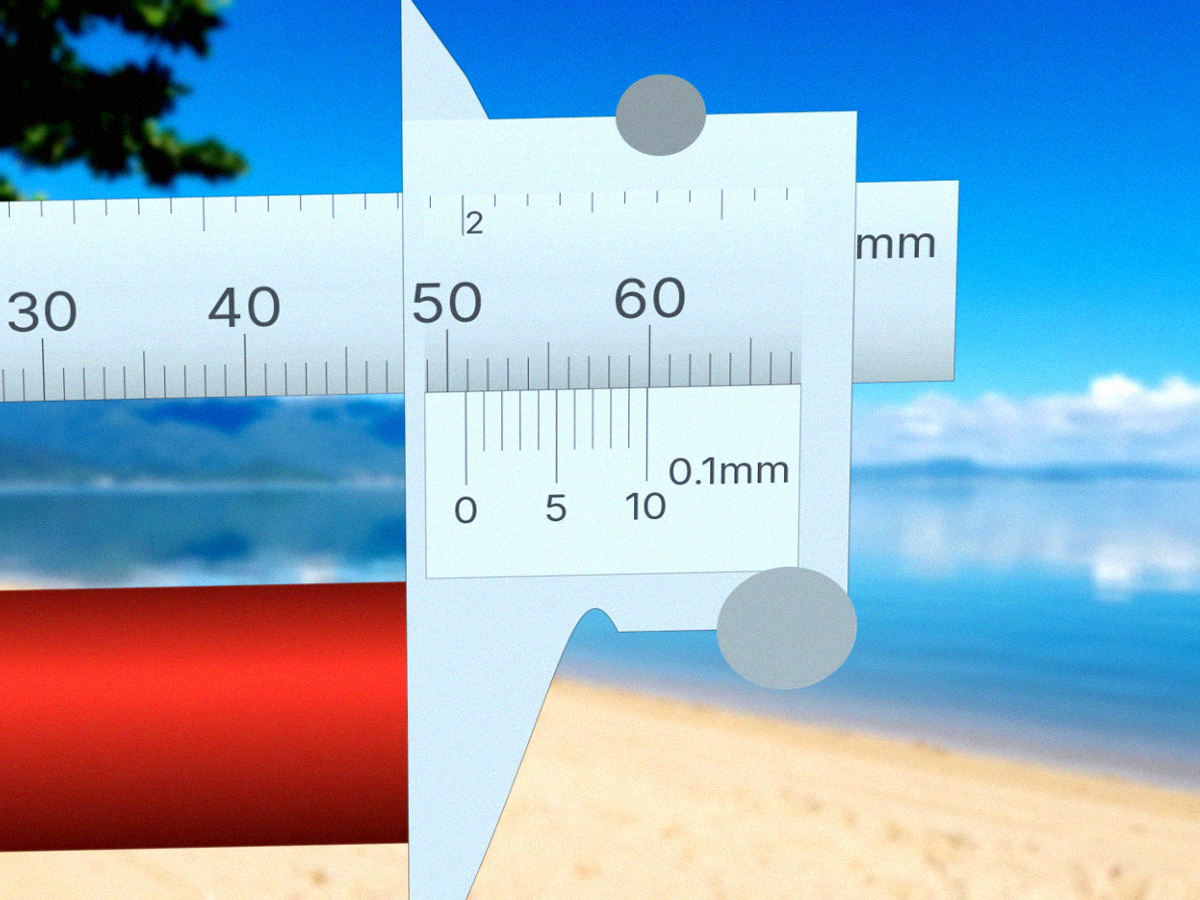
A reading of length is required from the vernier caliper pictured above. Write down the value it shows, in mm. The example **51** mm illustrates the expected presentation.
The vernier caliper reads **50.9** mm
